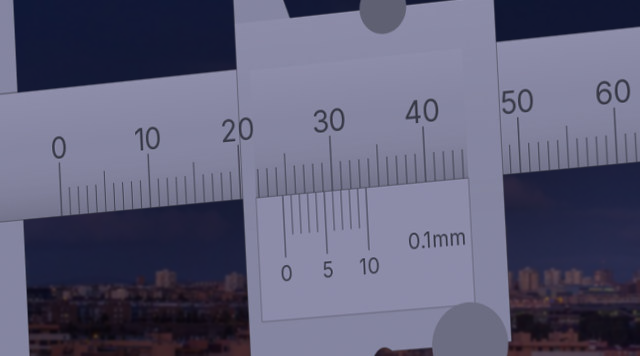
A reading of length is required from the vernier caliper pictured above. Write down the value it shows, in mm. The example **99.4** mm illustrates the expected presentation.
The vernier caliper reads **24.6** mm
